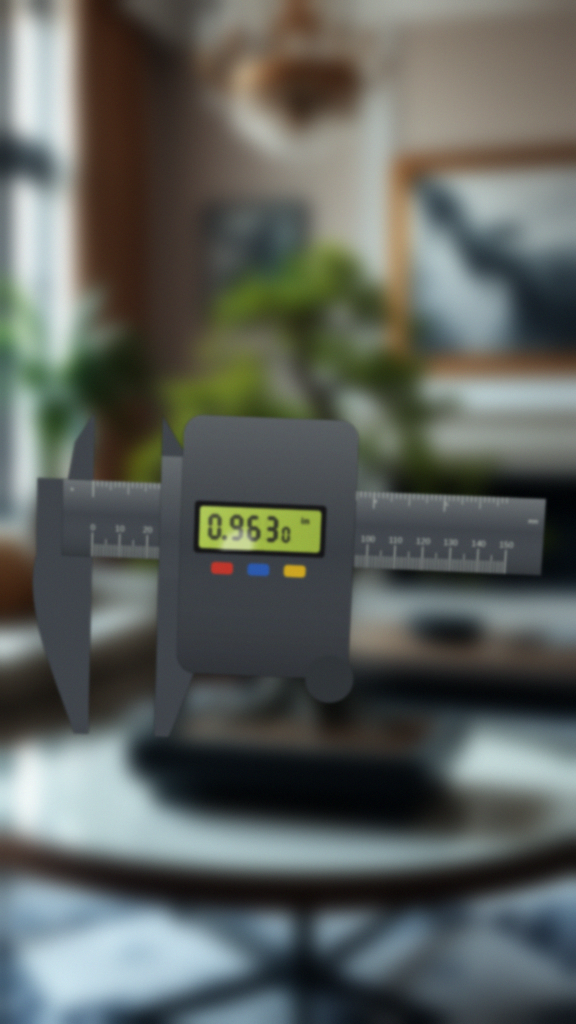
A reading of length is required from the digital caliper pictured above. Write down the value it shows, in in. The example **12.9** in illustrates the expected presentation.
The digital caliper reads **0.9630** in
